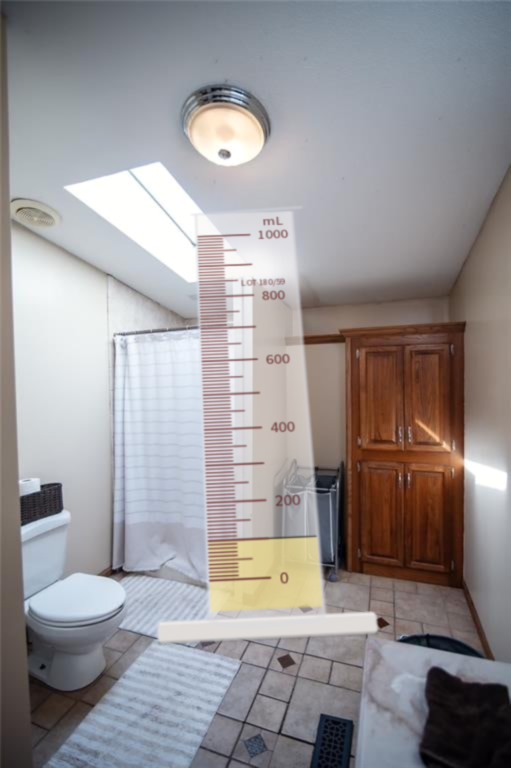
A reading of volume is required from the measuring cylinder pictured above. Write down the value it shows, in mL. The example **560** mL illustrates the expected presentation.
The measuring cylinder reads **100** mL
